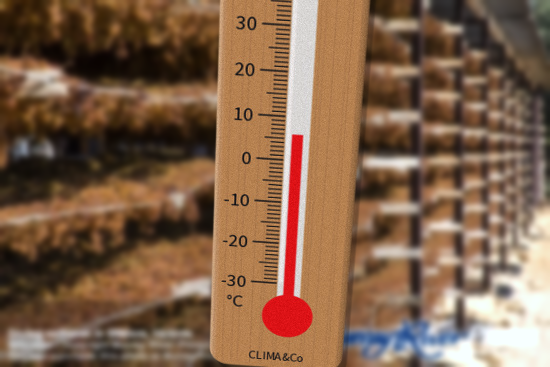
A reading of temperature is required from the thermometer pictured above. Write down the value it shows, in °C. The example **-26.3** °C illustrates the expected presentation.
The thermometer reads **6** °C
